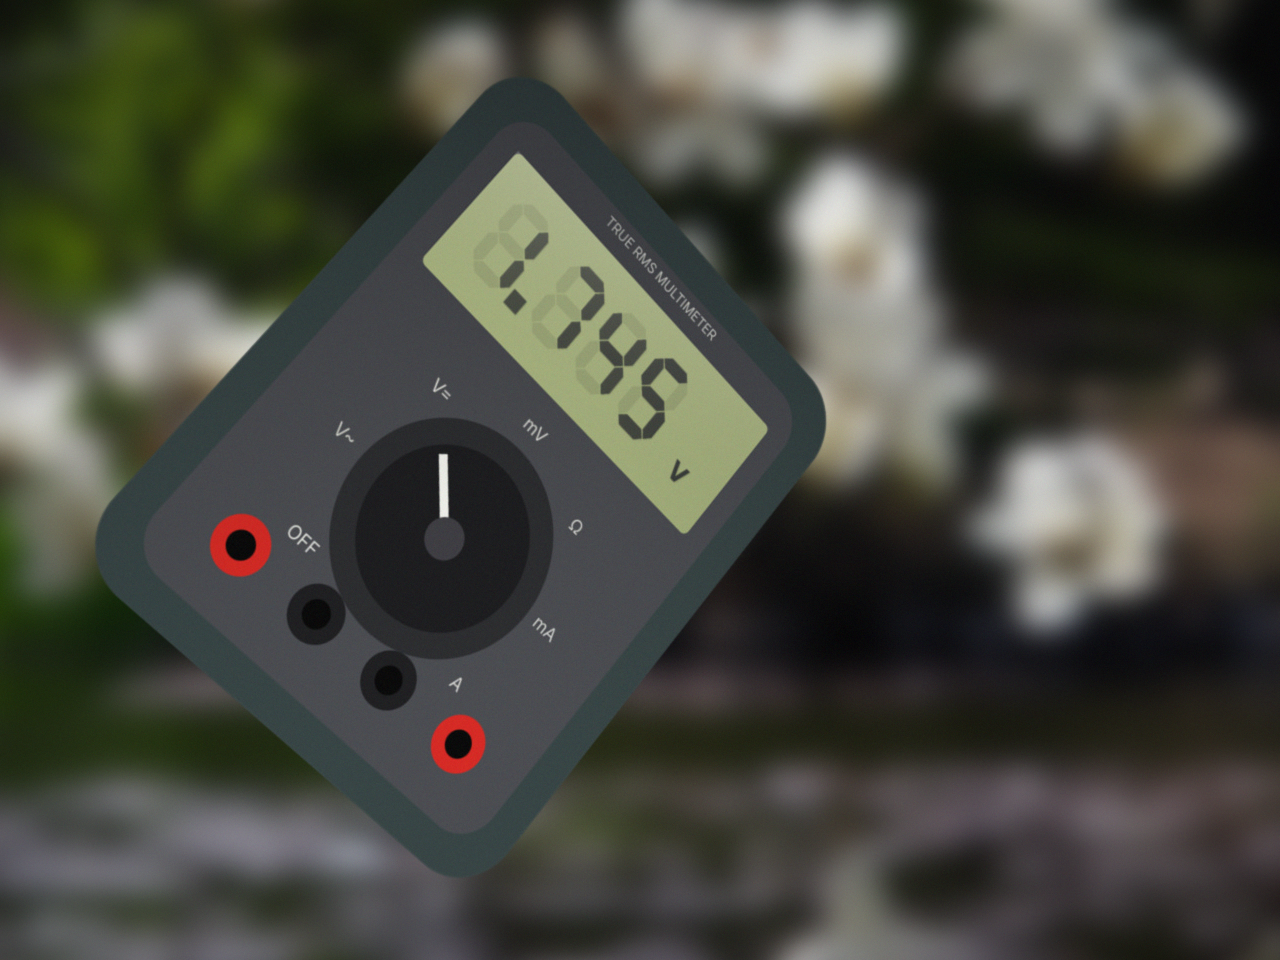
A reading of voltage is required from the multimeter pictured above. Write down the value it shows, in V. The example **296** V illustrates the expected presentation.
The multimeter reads **1.745** V
